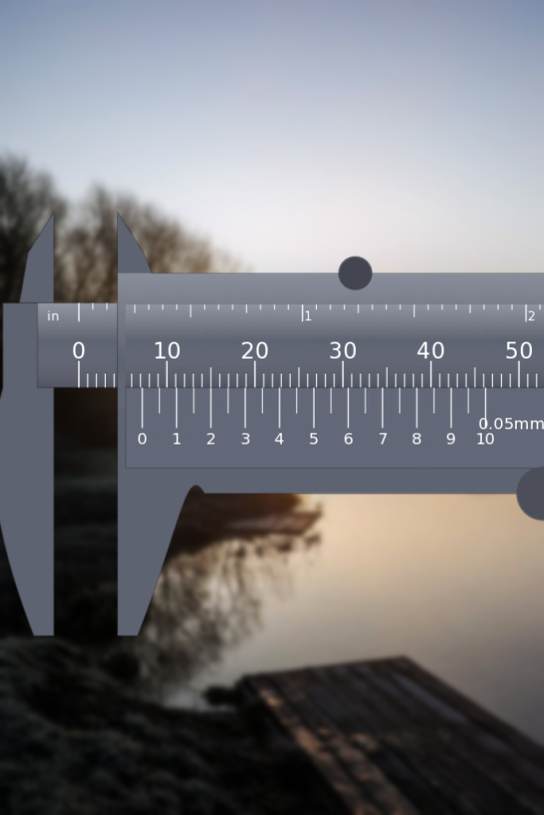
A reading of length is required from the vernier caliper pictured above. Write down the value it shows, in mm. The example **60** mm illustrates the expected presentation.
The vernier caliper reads **7.2** mm
